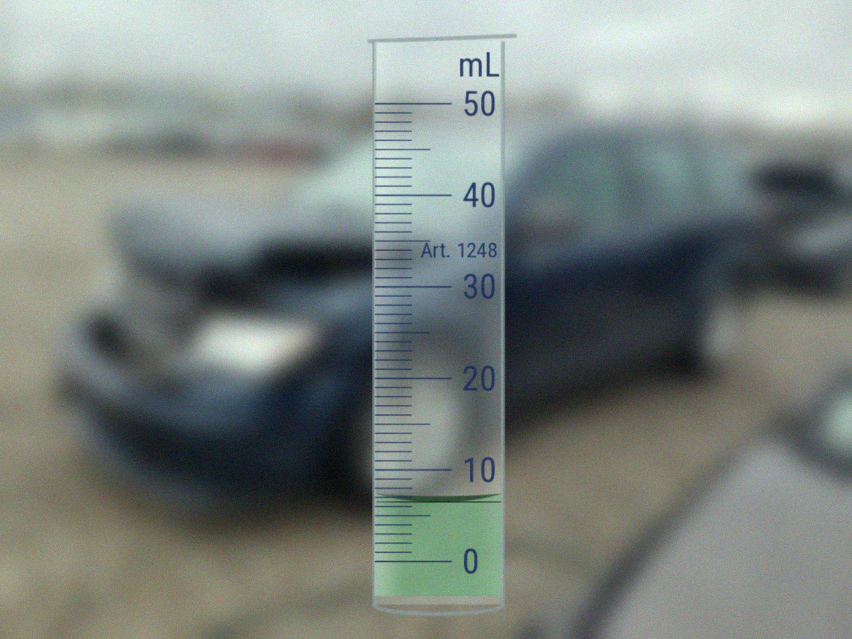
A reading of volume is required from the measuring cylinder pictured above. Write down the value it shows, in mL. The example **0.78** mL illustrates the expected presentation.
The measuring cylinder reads **6.5** mL
